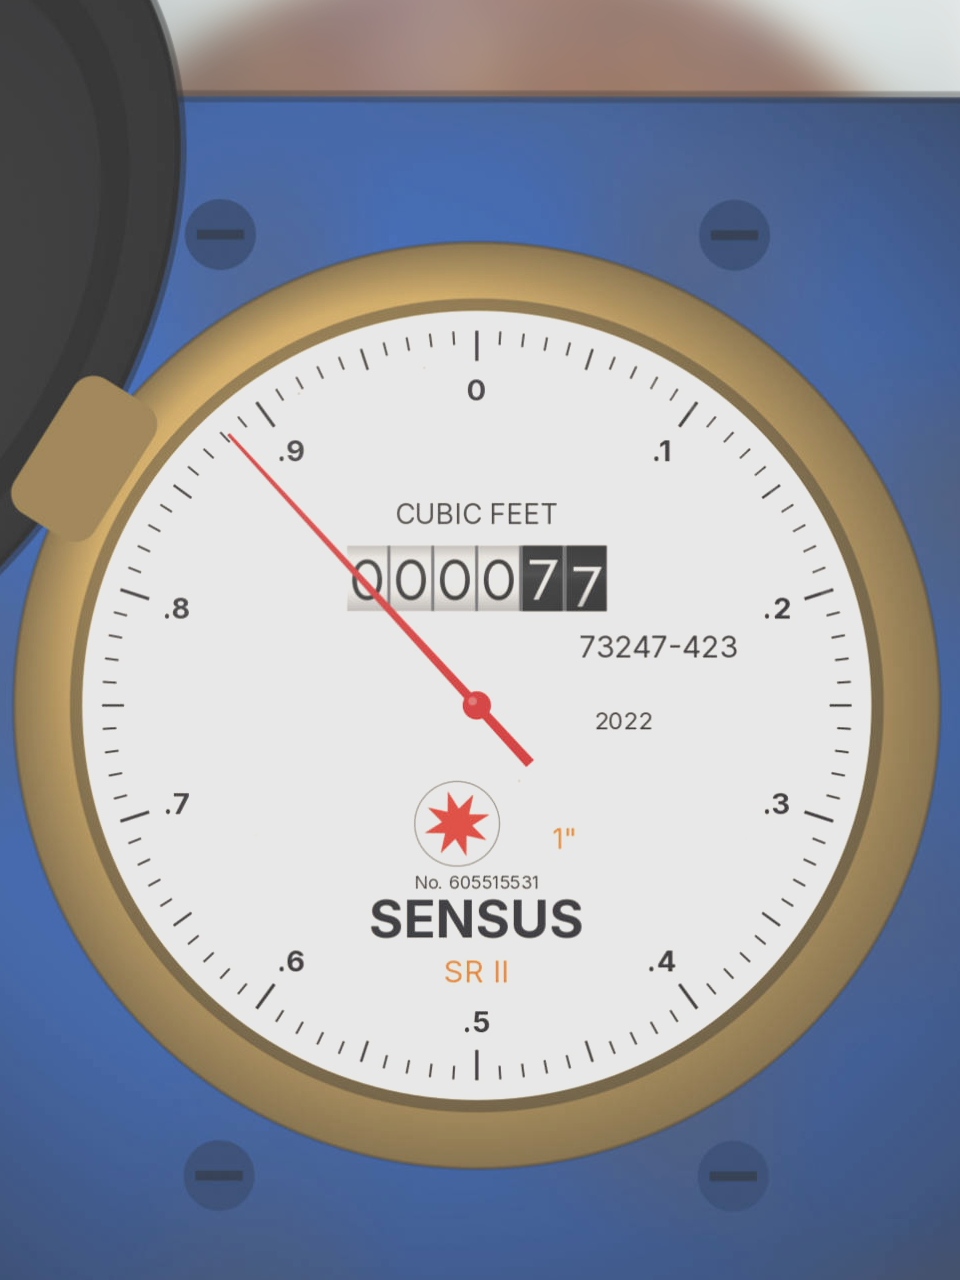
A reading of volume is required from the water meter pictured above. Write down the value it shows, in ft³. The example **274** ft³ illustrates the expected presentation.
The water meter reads **76.88** ft³
